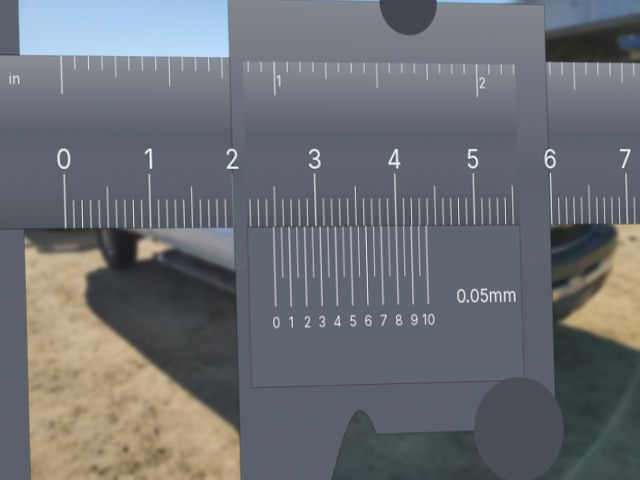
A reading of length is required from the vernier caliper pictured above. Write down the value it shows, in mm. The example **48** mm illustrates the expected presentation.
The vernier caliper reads **24.8** mm
